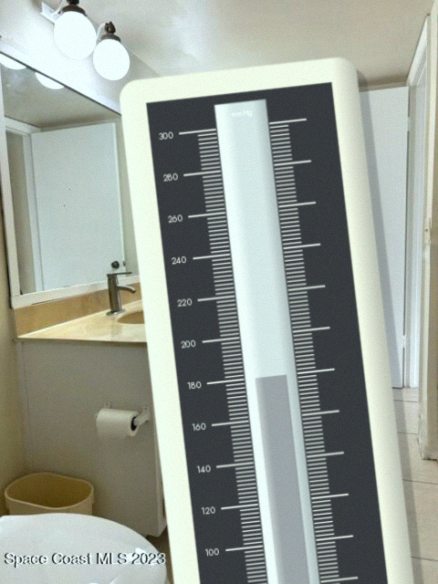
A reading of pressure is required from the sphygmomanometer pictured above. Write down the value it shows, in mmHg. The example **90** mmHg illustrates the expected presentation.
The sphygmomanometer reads **180** mmHg
